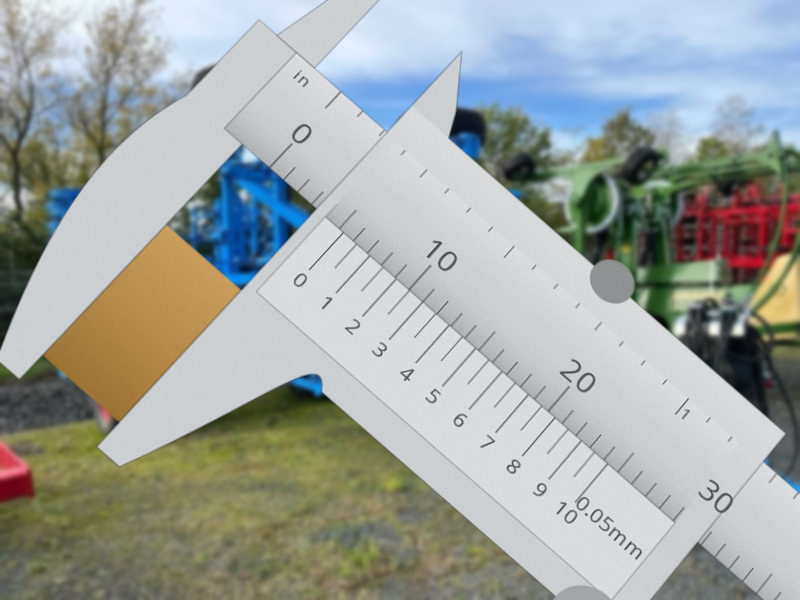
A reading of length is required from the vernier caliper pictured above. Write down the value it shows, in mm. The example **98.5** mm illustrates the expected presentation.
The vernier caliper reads **5.3** mm
